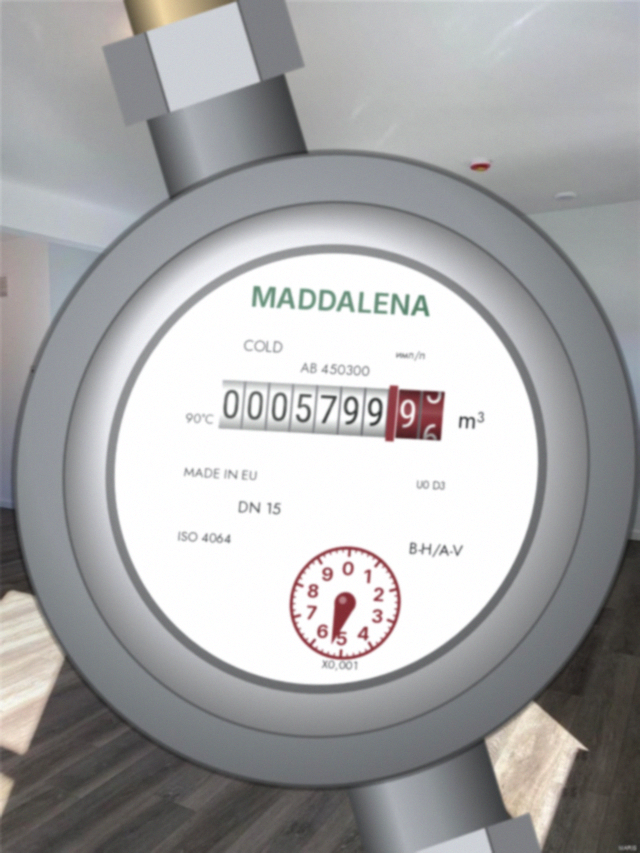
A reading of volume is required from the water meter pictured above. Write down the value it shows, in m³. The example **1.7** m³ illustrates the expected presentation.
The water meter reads **5799.955** m³
